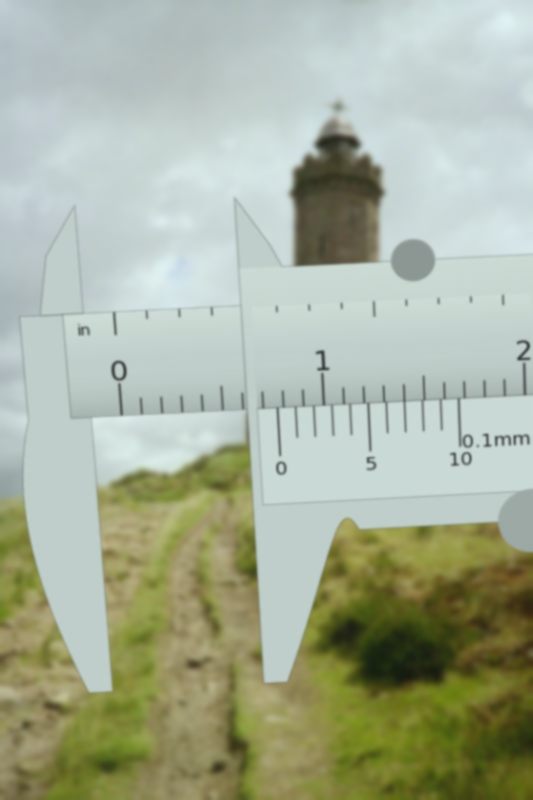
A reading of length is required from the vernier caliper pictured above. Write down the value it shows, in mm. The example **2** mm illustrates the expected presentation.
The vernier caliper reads **7.7** mm
